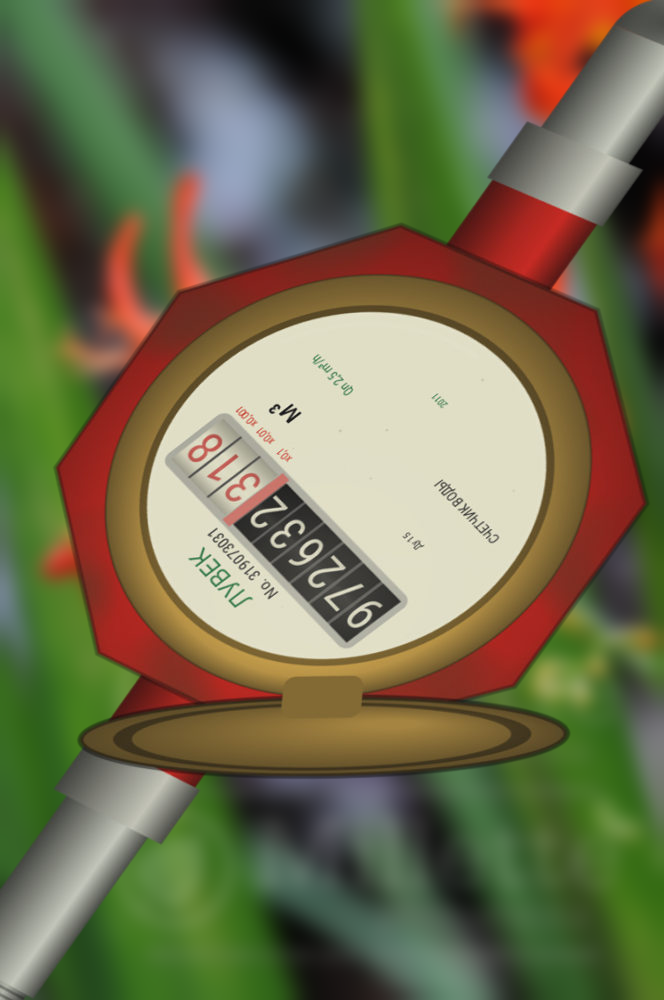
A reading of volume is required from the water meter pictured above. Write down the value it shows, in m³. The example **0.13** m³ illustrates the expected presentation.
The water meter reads **972632.318** m³
